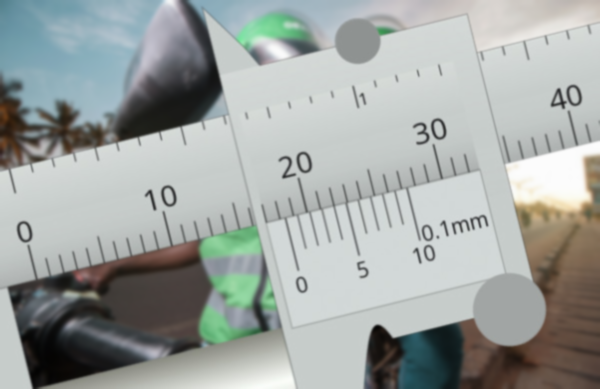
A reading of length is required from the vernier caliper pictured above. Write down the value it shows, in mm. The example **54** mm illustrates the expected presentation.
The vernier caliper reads **18.4** mm
